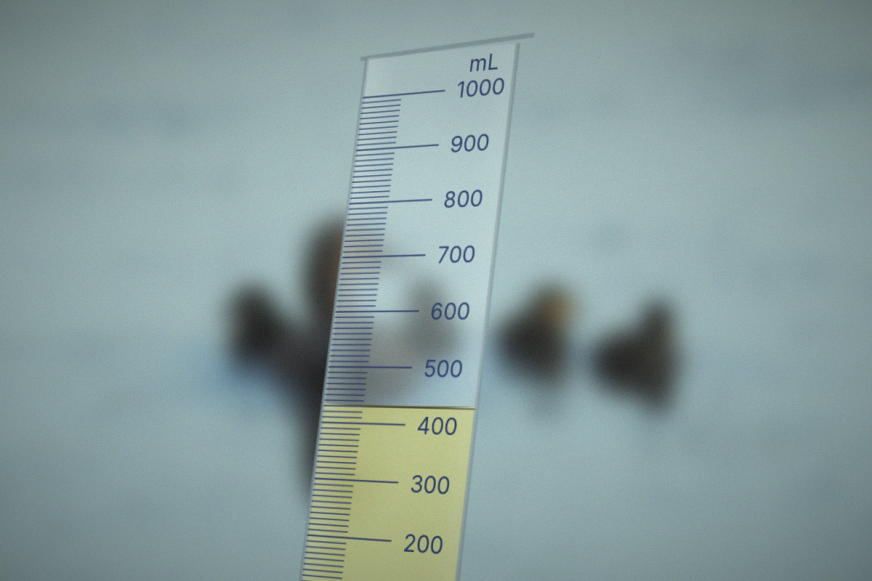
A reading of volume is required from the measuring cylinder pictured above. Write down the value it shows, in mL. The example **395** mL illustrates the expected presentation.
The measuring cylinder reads **430** mL
